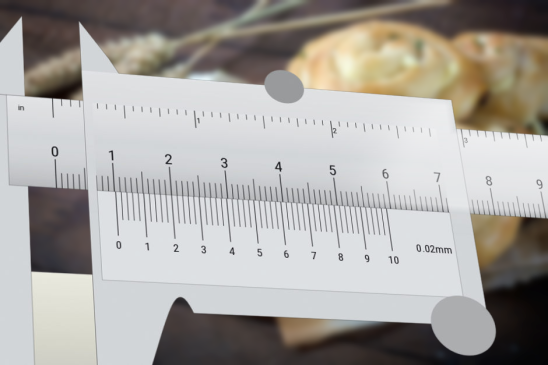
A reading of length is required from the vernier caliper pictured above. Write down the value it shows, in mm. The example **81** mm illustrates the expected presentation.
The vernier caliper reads **10.2** mm
